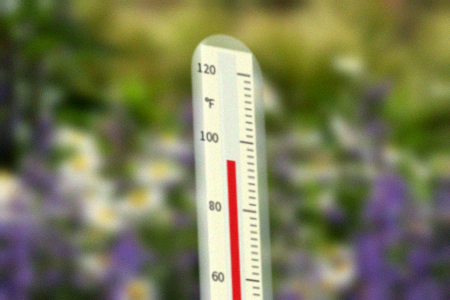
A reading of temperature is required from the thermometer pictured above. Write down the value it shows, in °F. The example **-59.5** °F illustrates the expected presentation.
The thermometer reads **94** °F
